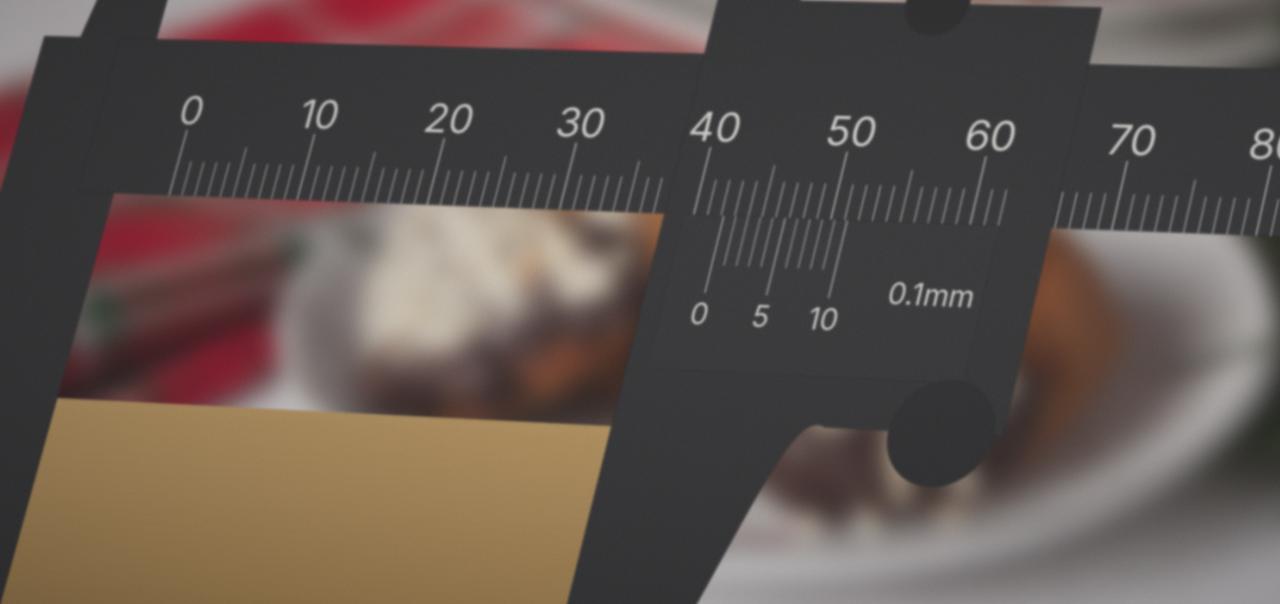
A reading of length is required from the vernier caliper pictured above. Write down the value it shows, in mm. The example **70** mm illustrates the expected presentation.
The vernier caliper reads **42.2** mm
